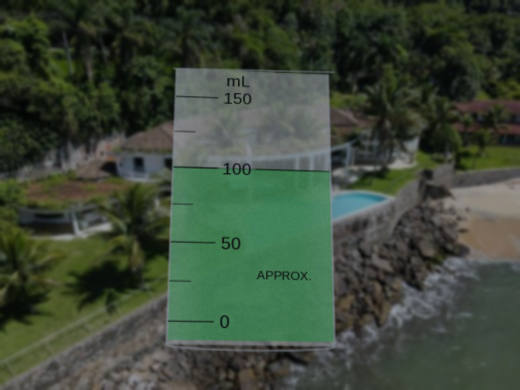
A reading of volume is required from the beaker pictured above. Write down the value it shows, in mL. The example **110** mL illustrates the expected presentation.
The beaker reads **100** mL
